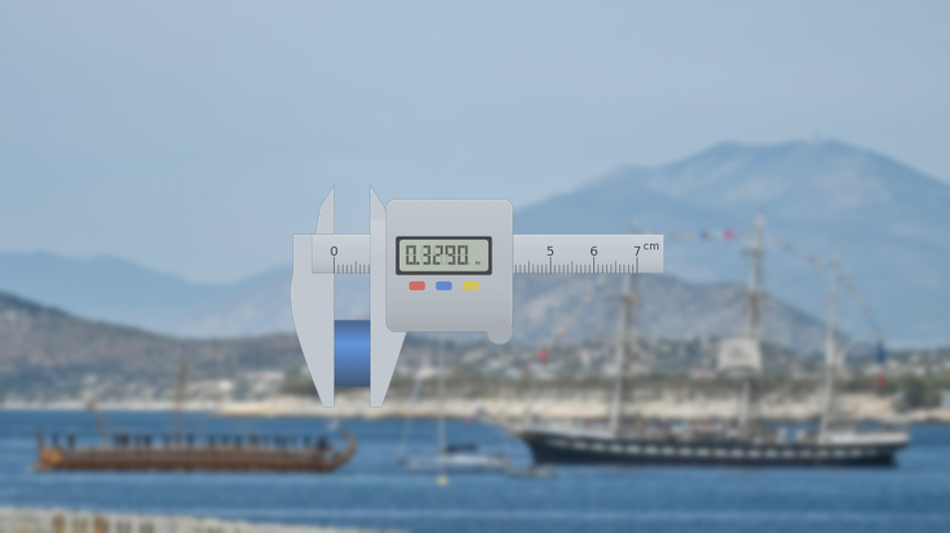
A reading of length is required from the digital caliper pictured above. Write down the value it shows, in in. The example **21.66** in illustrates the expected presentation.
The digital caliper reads **0.3290** in
